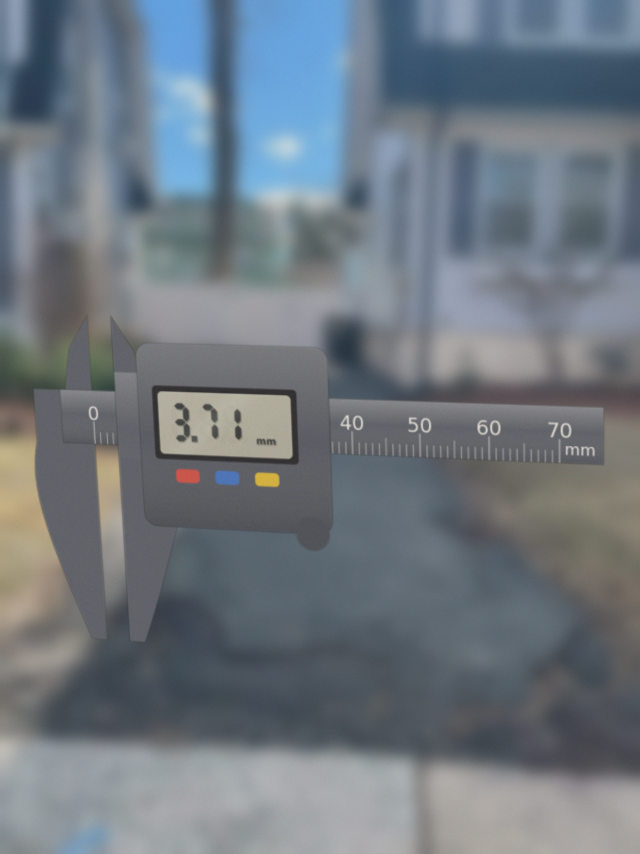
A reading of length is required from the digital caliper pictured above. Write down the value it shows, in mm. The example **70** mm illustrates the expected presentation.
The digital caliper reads **3.71** mm
